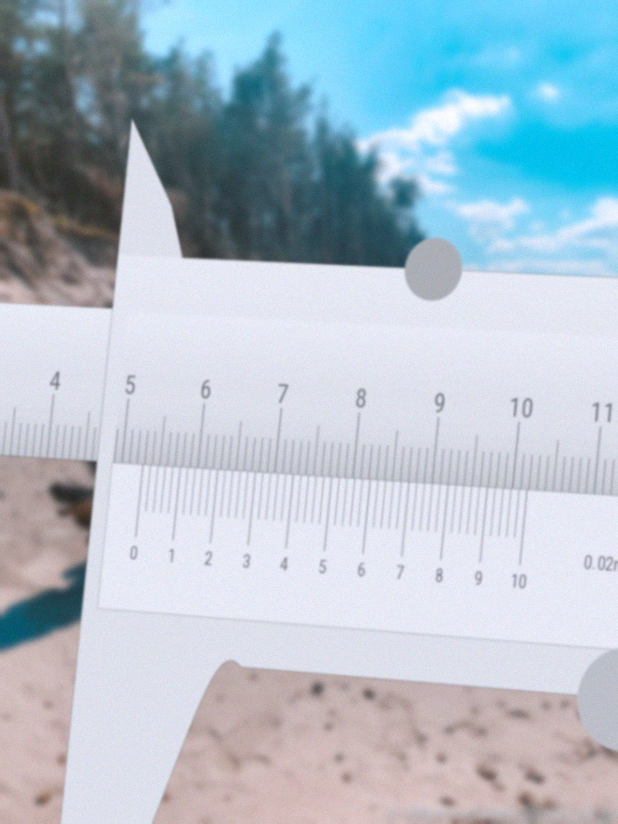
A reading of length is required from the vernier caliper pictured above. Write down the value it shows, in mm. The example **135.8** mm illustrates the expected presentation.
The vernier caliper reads **52.8** mm
